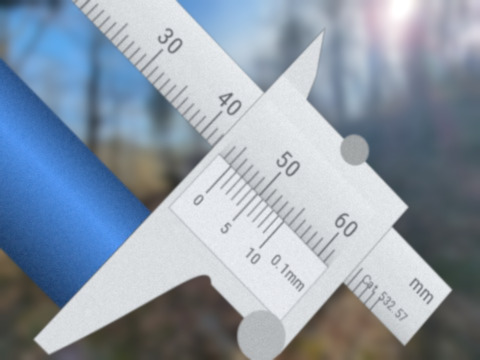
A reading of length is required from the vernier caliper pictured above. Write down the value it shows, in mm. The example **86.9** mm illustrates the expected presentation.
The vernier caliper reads **45.2** mm
